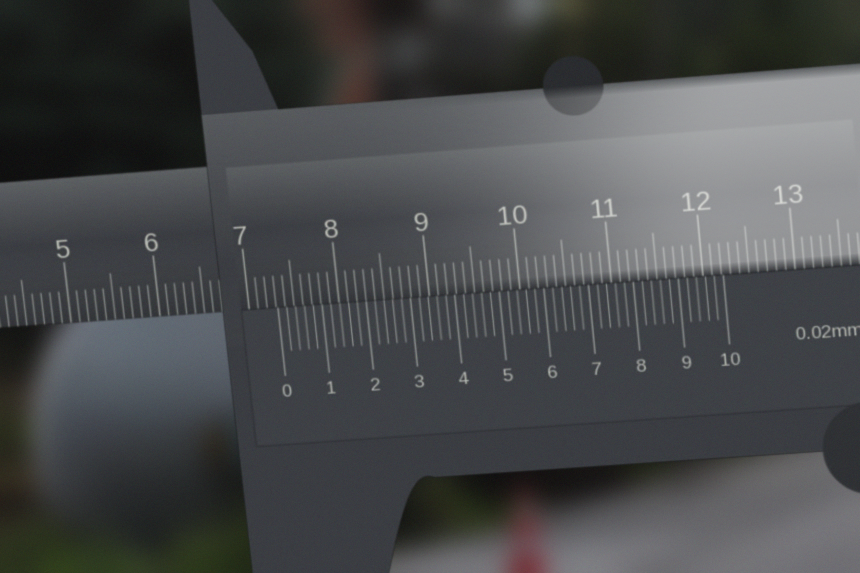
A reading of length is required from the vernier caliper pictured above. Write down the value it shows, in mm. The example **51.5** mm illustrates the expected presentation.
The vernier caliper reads **73.2** mm
